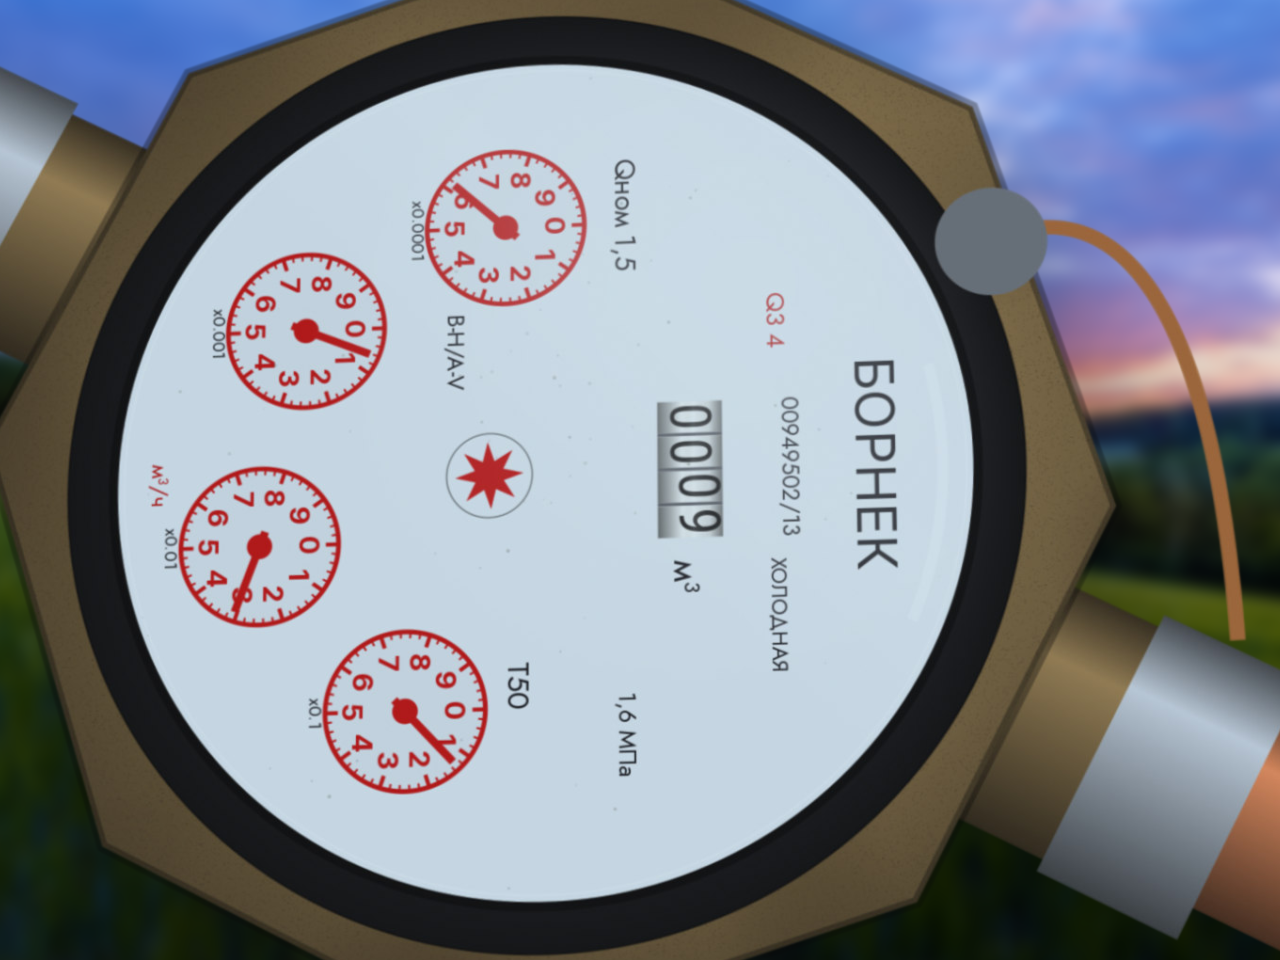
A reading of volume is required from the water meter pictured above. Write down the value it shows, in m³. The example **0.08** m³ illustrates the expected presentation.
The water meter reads **9.1306** m³
